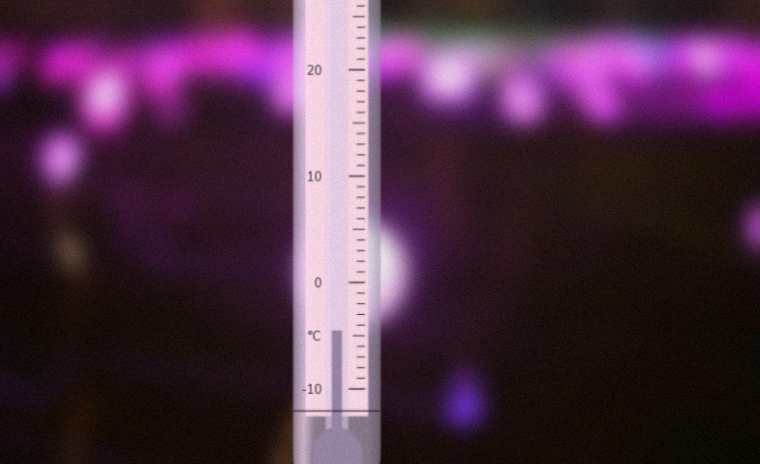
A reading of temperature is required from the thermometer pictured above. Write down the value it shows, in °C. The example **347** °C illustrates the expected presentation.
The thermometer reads **-4.5** °C
